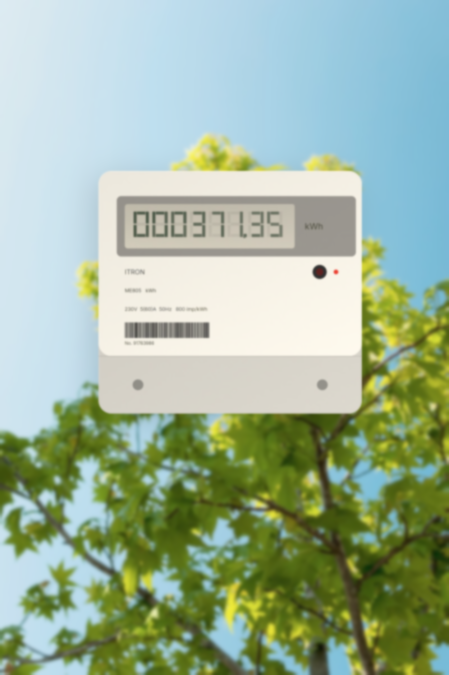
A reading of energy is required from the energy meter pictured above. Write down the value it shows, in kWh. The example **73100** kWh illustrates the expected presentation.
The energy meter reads **371.35** kWh
